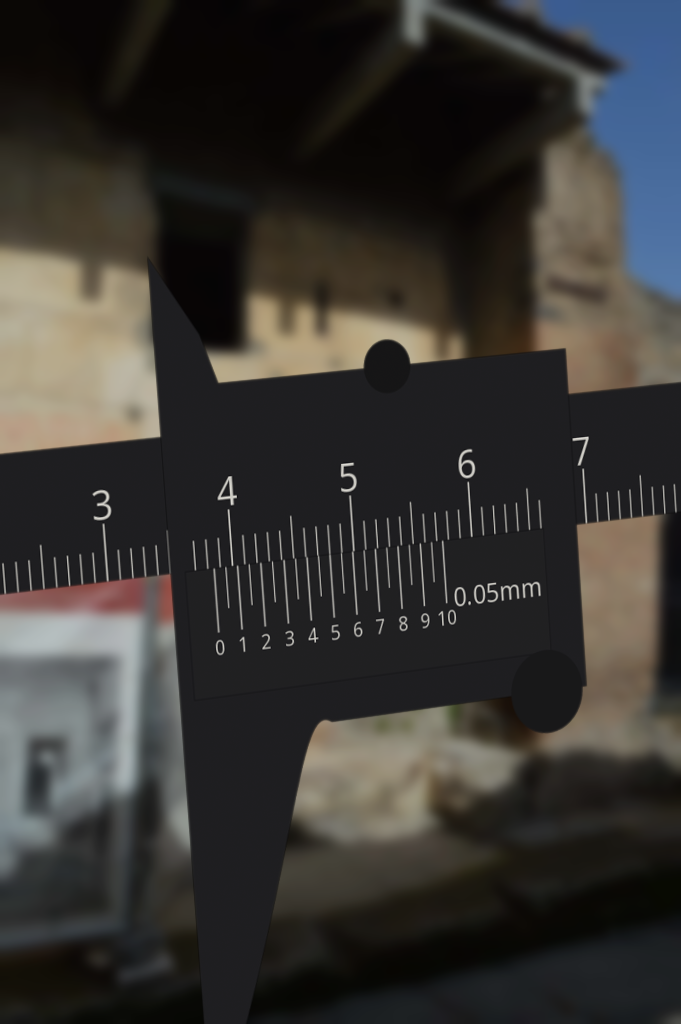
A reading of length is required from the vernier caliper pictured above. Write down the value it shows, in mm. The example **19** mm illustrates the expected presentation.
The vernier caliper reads **38.5** mm
